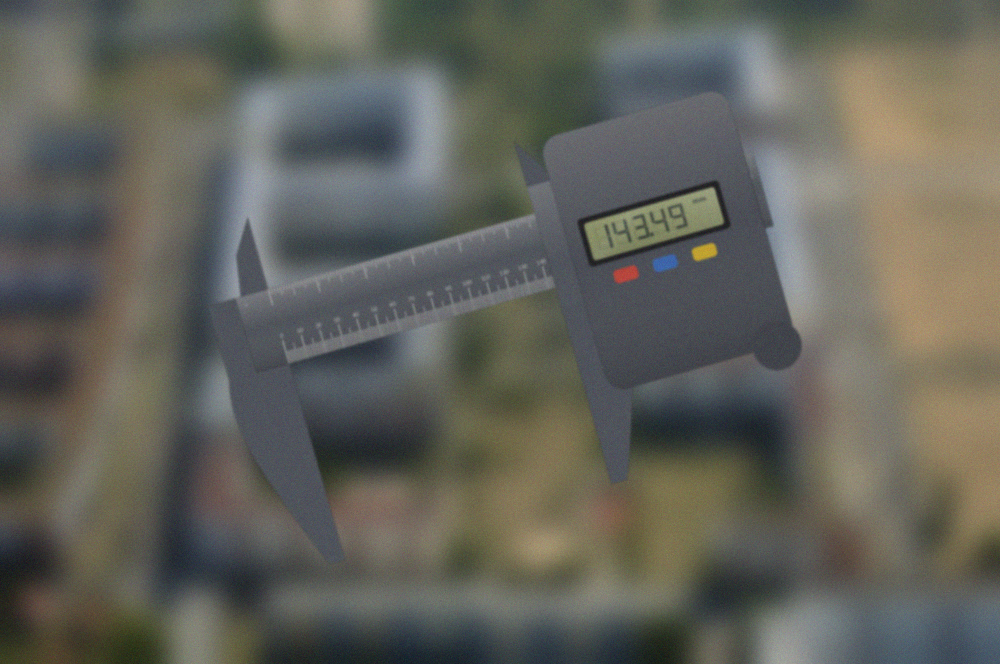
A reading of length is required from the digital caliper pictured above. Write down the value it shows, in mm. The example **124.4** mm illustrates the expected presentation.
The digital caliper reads **143.49** mm
